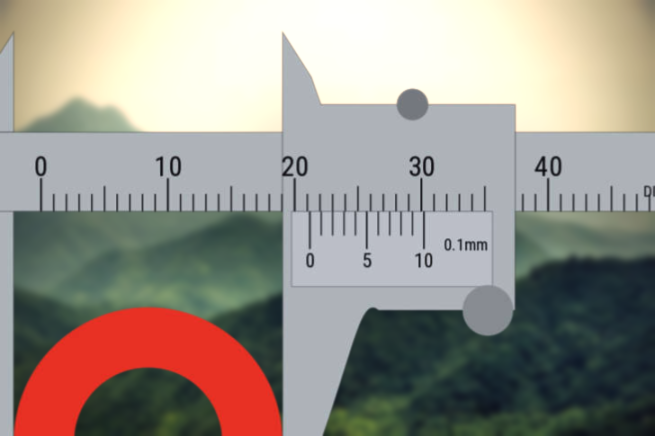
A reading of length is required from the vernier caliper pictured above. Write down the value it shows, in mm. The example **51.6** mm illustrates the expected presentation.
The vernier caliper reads **21.2** mm
